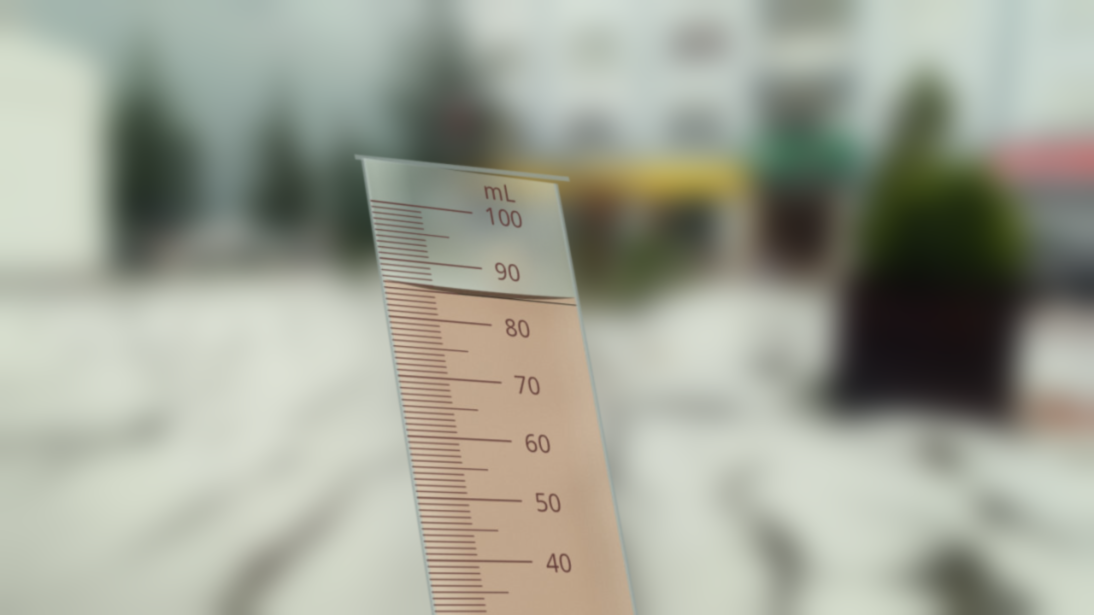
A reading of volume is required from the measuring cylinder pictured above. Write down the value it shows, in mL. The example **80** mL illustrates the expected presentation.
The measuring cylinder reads **85** mL
